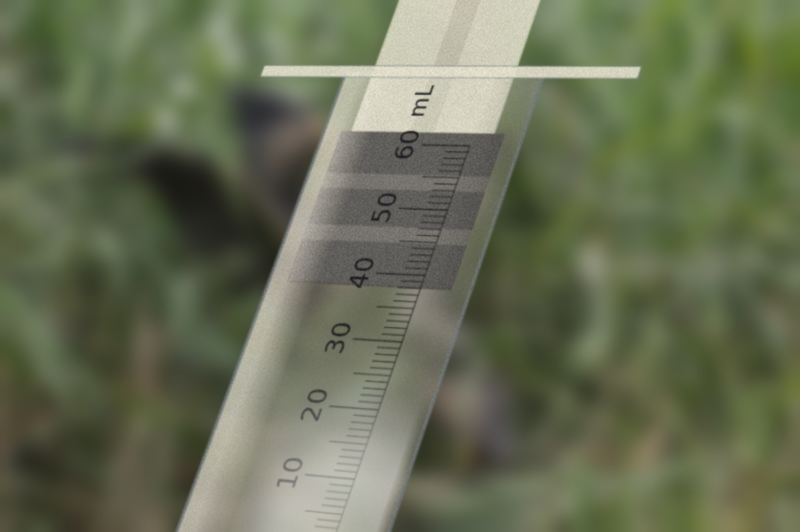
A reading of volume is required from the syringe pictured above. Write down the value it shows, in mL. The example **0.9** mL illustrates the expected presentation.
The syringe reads **38** mL
